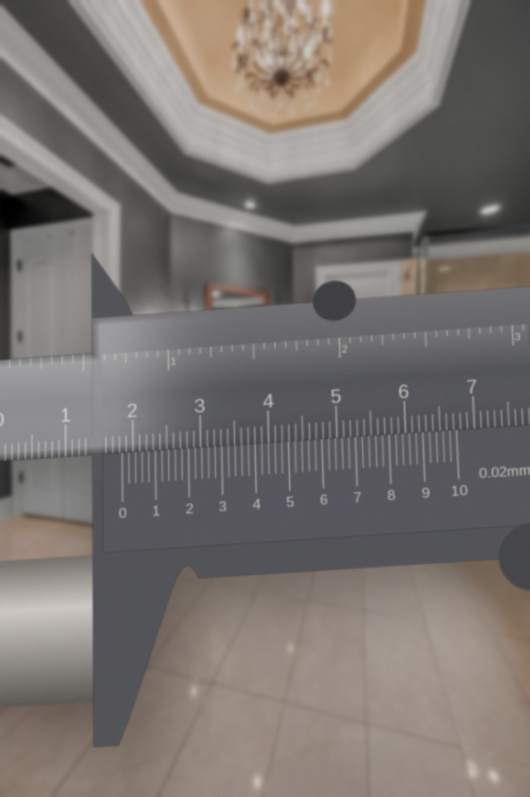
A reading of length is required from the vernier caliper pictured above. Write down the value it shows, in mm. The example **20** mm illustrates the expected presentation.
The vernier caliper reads **18.4** mm
